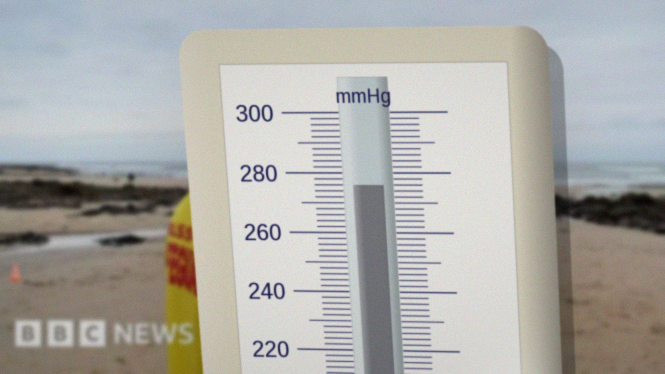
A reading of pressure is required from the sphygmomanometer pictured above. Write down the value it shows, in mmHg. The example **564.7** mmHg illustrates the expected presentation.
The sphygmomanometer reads **276** mmHg
